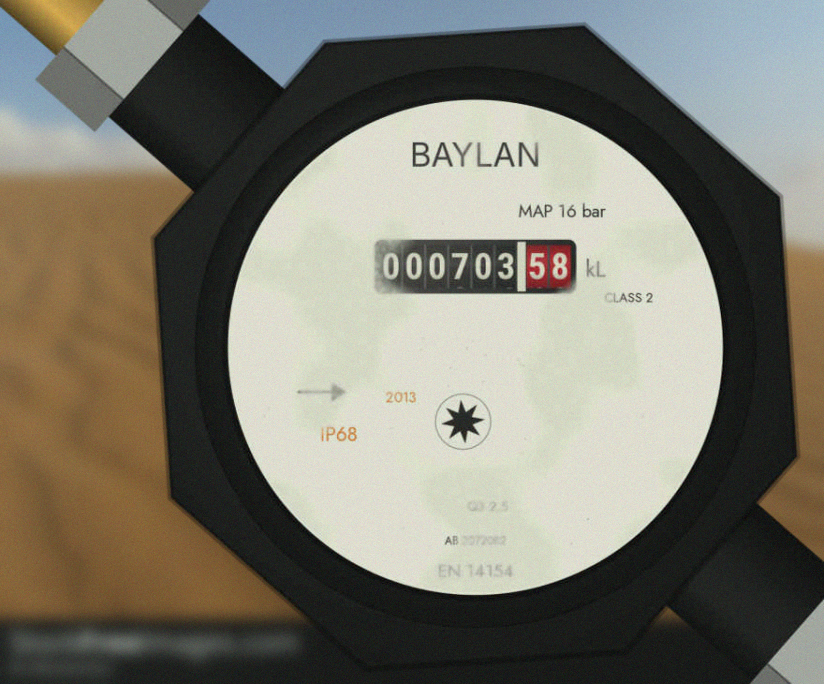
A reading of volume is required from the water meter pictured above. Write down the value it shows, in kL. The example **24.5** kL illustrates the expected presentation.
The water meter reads **703.58** kL
